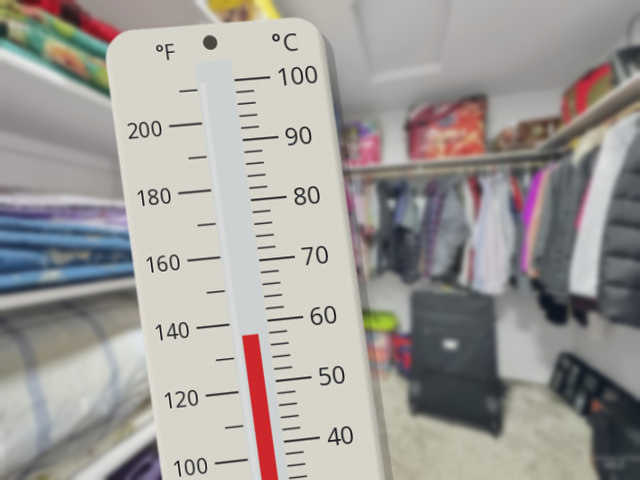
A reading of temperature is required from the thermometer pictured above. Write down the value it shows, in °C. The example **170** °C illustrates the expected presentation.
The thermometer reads **58** °C
